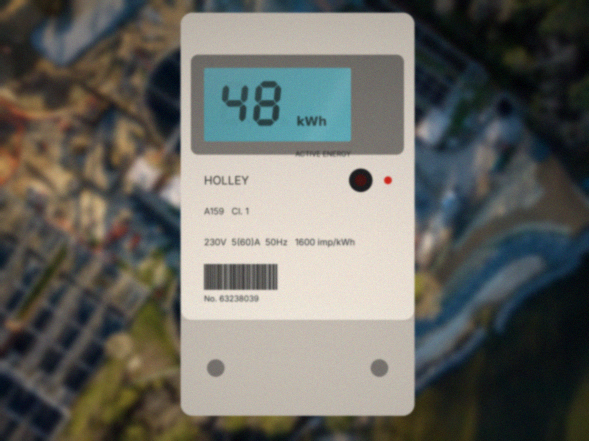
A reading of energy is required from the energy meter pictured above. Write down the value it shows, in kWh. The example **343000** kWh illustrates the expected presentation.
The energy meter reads **48** kWh
